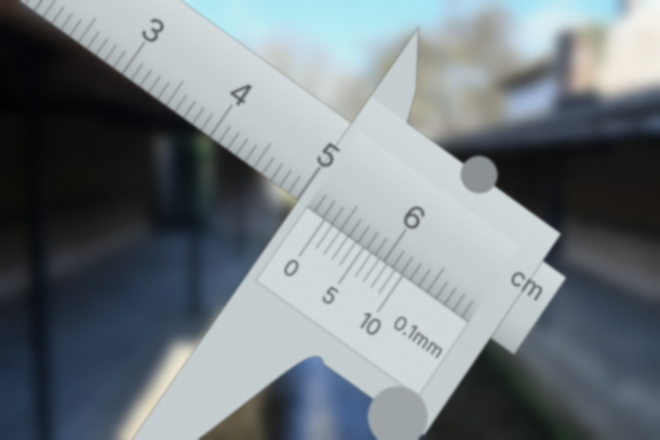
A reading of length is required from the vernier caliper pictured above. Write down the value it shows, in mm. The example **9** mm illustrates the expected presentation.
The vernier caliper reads **53.2** mm
